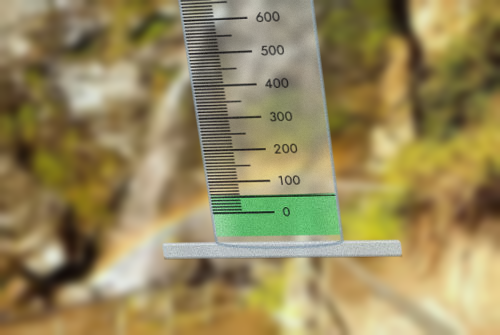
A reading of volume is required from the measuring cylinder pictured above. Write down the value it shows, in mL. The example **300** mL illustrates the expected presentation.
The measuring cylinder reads **50** mL
